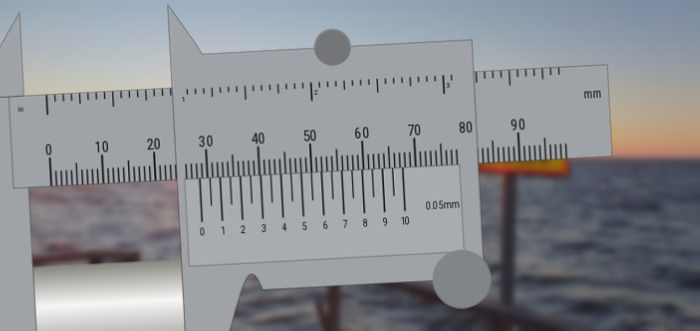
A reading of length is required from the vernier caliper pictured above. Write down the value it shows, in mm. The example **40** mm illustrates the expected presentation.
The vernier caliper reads **28.5** mm
